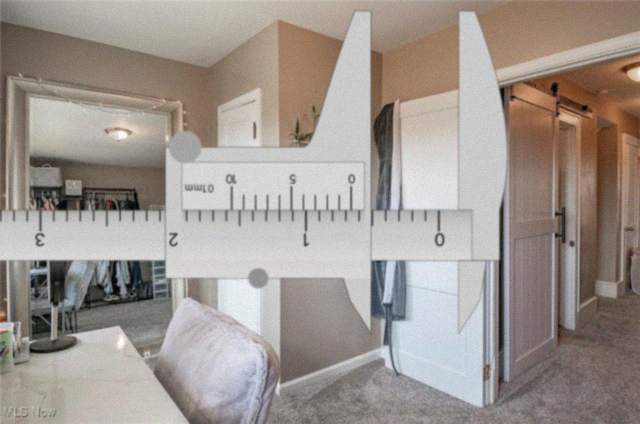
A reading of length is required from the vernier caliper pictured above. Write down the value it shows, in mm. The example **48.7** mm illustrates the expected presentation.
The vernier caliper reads **6.6** mm
